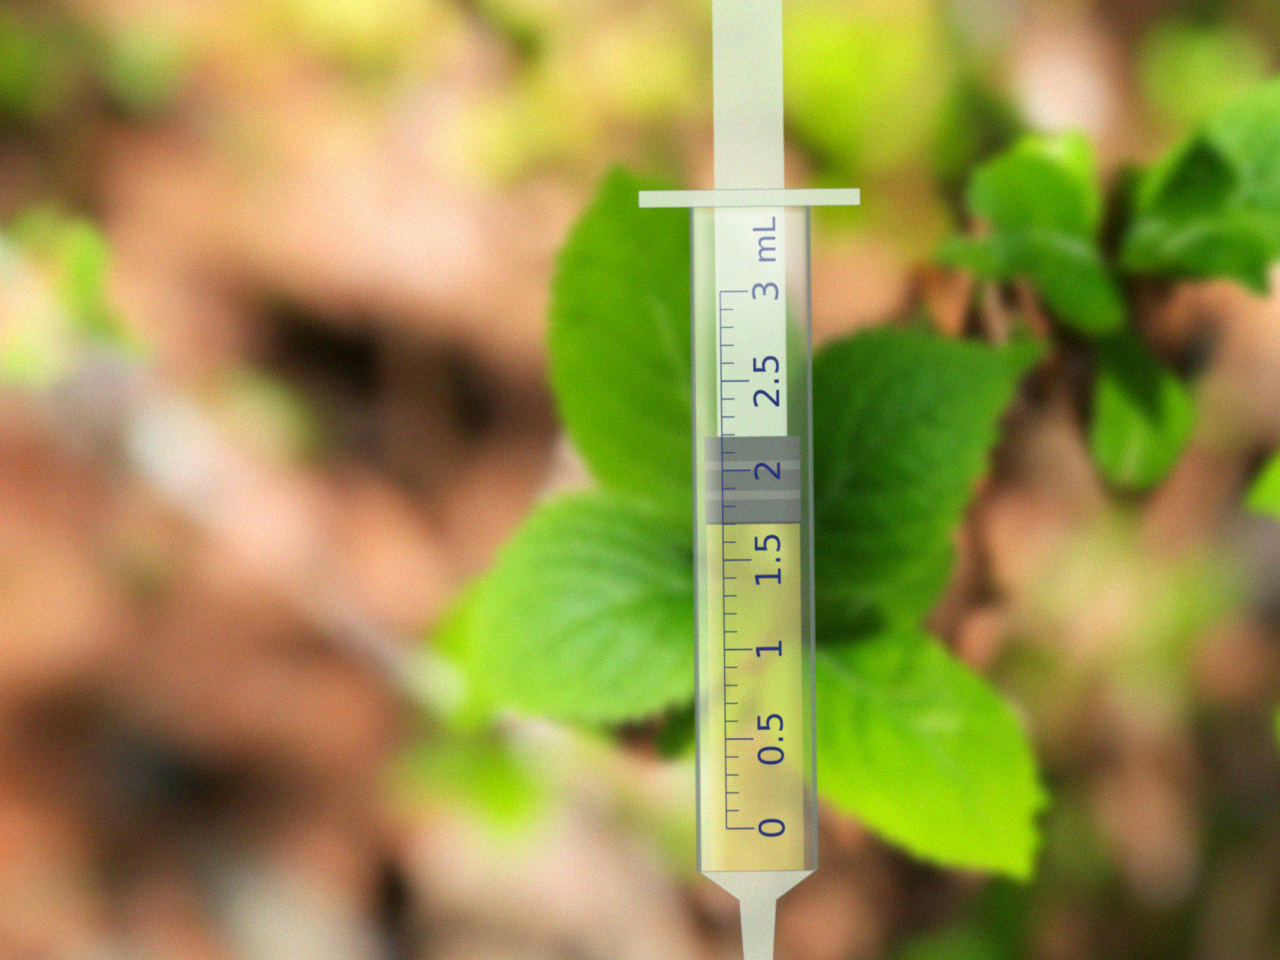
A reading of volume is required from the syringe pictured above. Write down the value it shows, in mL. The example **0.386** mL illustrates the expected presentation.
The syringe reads **1.7** mL
